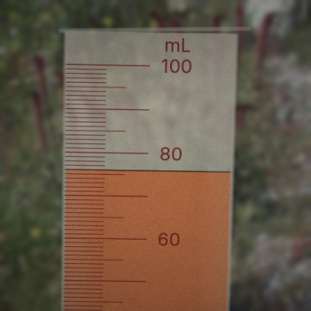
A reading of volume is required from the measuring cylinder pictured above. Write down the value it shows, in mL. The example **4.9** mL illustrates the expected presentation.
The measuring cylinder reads **76** mL
